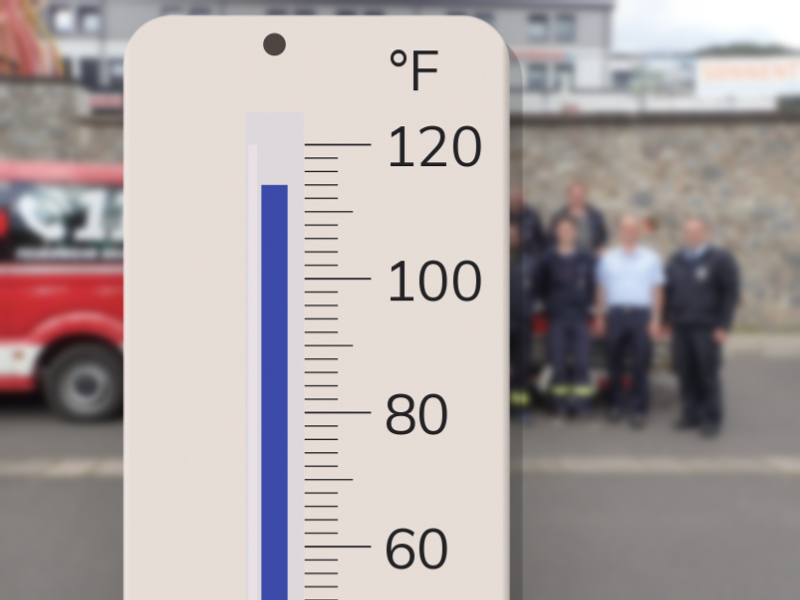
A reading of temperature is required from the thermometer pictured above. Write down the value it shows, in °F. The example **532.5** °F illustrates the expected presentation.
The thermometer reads **114** °F
